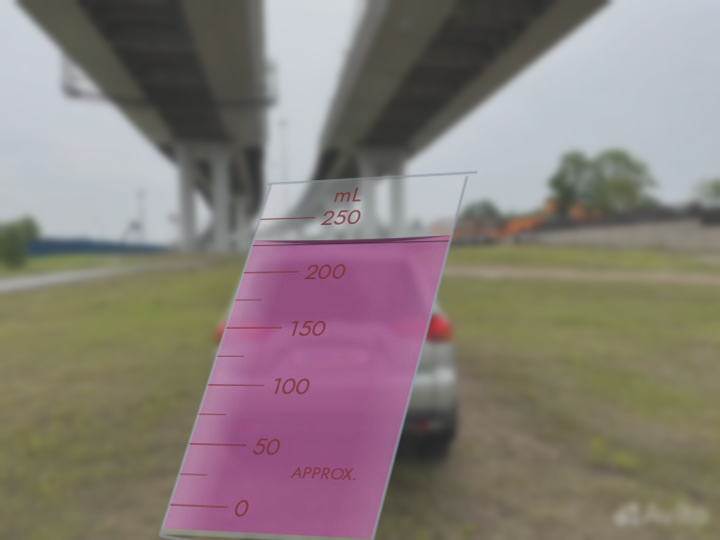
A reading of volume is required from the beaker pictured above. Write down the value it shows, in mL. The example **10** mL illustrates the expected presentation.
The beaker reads **225** mL
